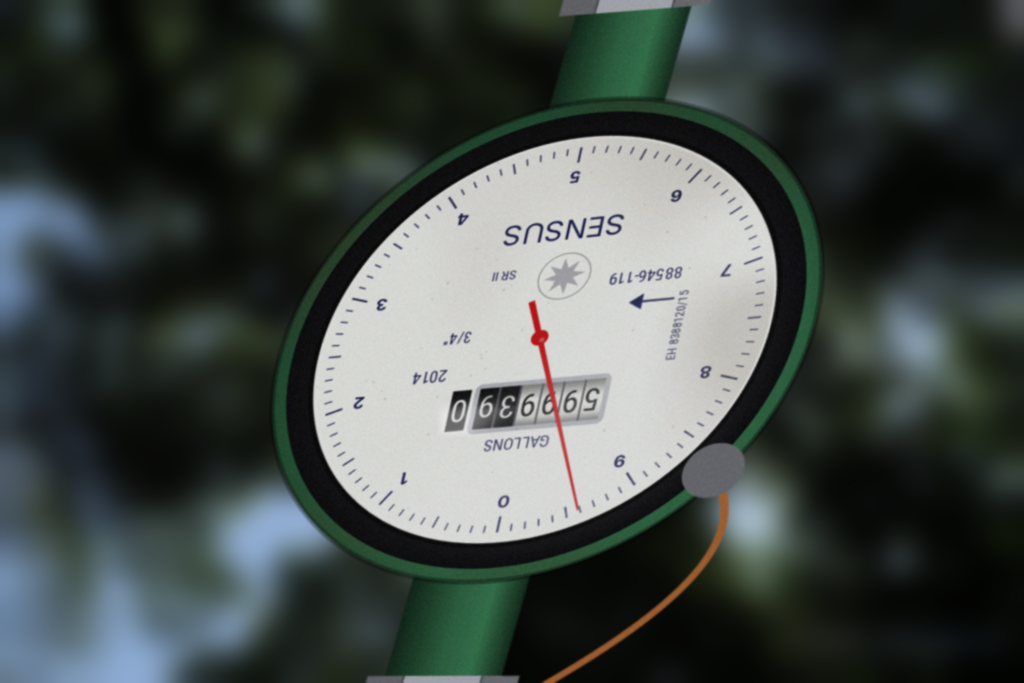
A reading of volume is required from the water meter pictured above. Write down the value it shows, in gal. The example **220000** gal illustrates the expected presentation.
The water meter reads **5999389.4** gal
